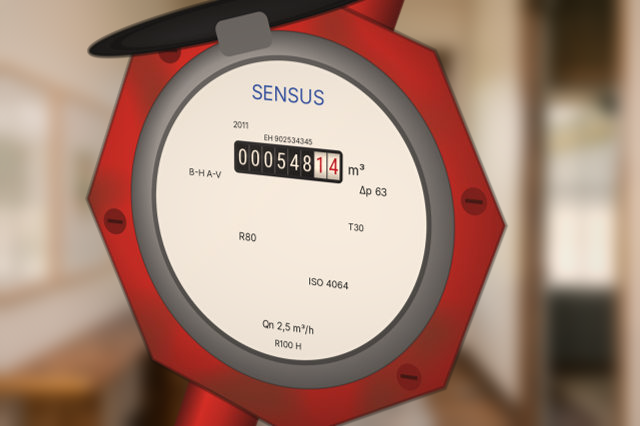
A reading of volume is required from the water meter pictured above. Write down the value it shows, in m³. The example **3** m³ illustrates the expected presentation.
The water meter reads **548.14** m³
